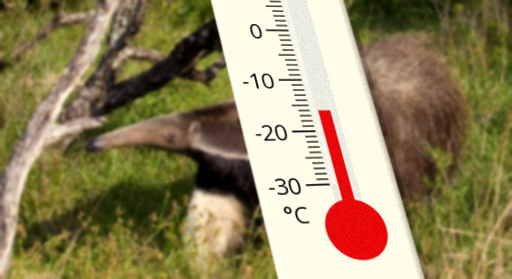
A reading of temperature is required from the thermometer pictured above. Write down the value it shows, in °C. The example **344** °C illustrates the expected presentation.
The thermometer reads **-16** °C
